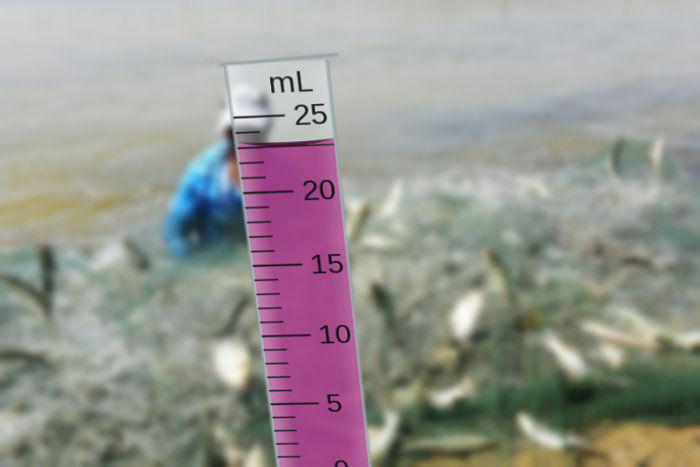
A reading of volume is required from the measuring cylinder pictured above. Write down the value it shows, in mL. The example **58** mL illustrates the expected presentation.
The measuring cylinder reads **23** mL
